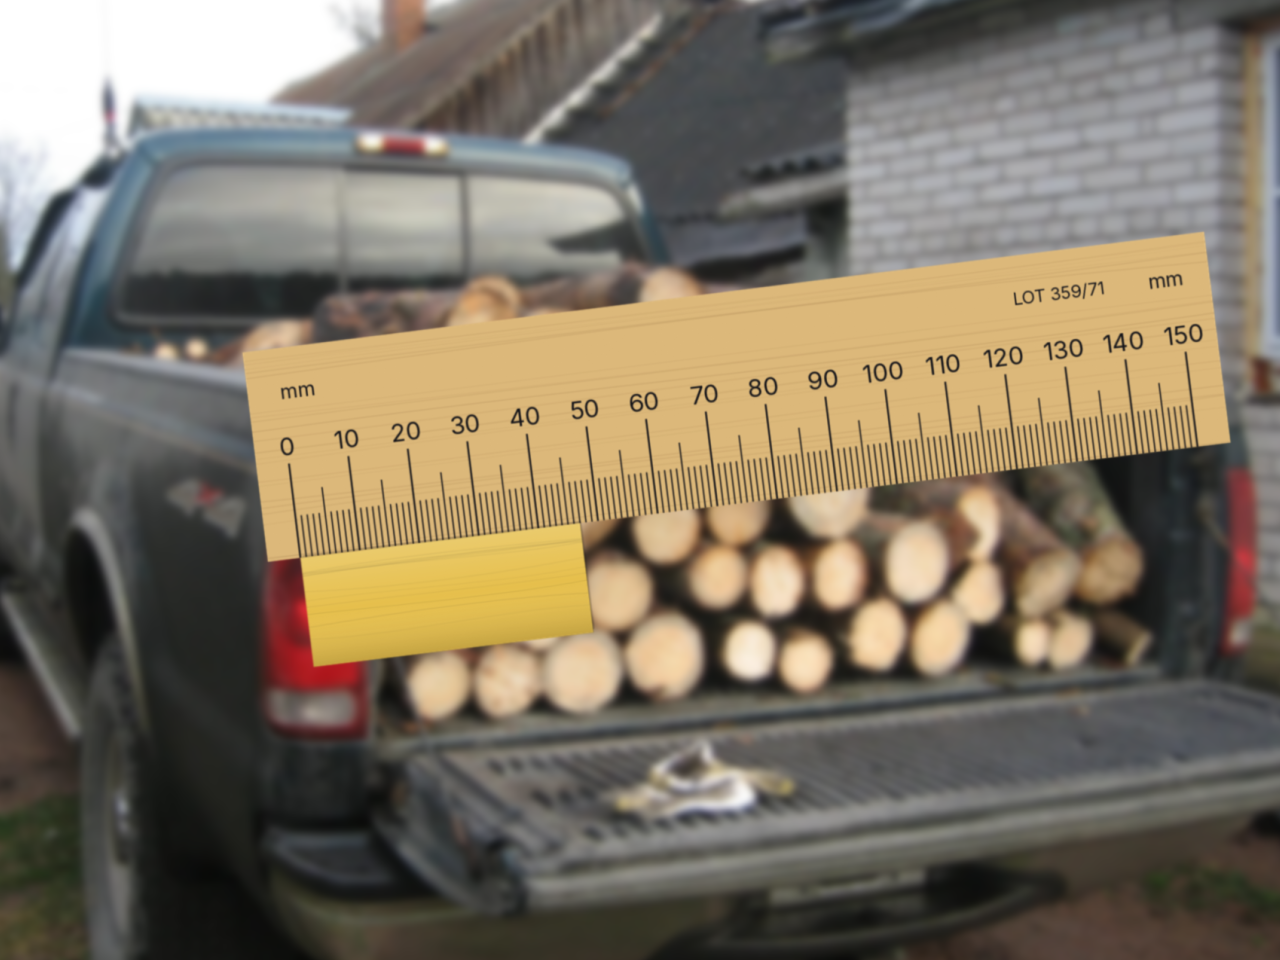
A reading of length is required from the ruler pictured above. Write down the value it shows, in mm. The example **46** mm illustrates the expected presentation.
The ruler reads **47** mm
